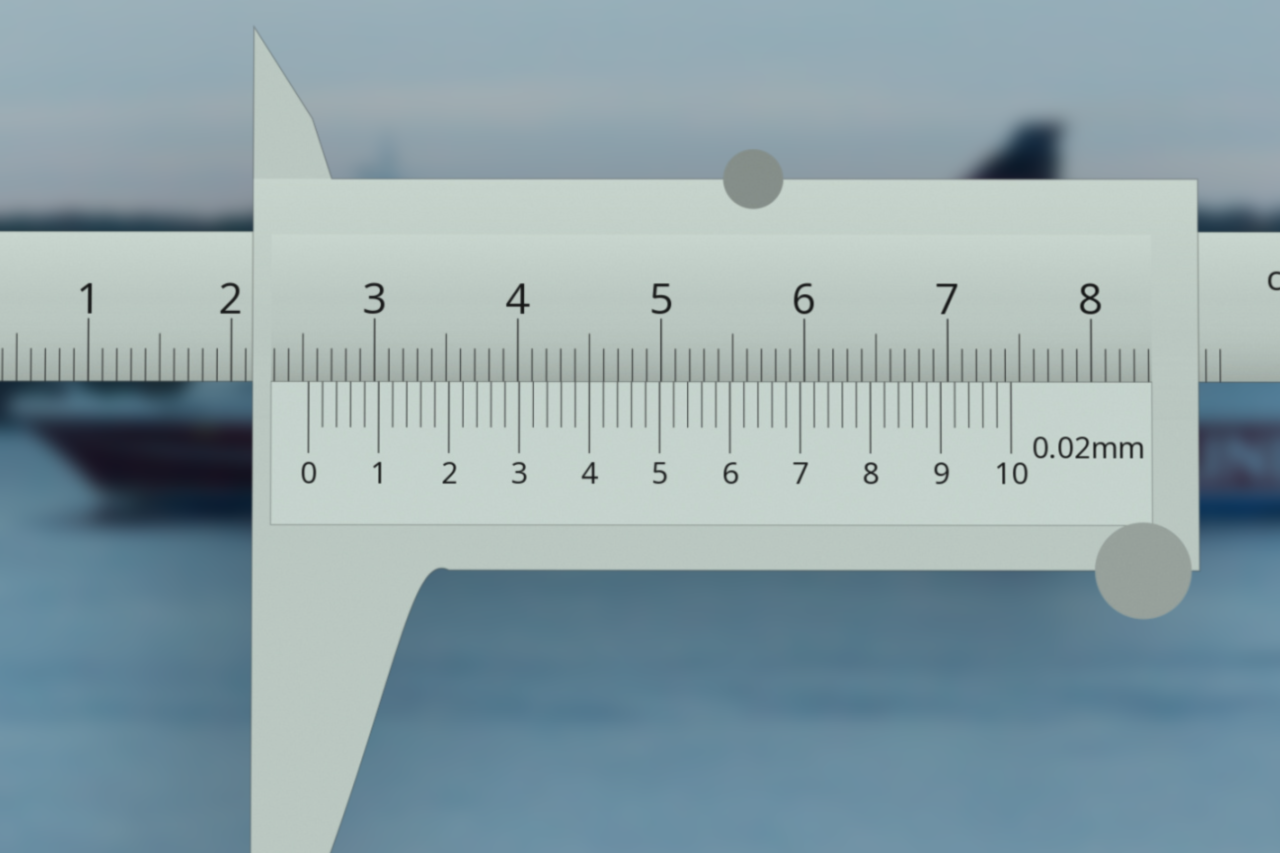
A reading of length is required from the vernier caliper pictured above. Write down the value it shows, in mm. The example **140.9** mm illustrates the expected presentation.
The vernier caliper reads **25.4** mm
